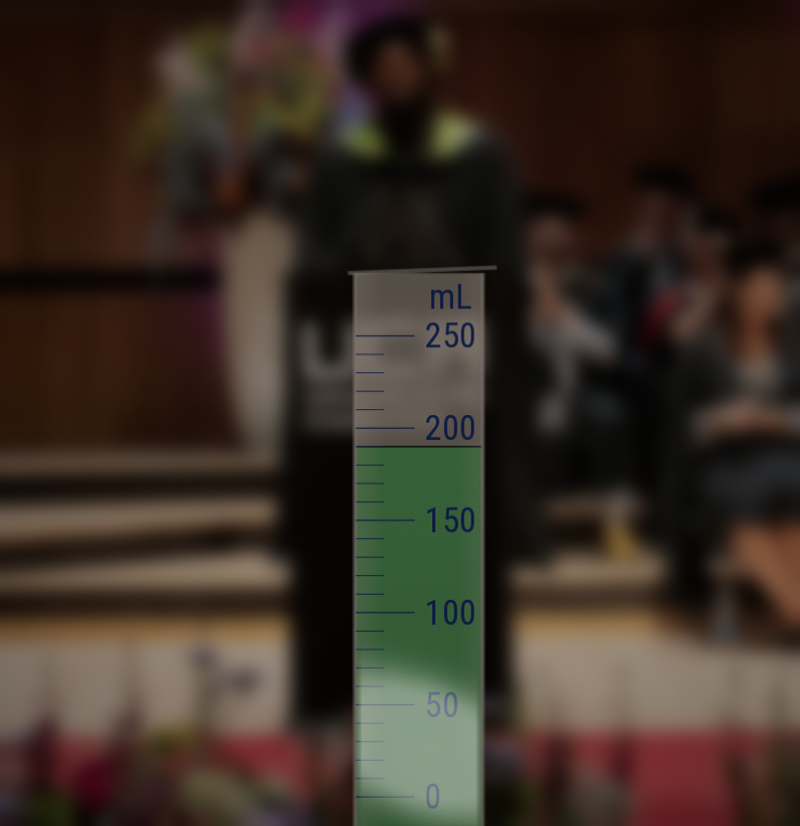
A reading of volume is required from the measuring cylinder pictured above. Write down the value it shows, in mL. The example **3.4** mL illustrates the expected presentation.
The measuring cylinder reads **190** mL
